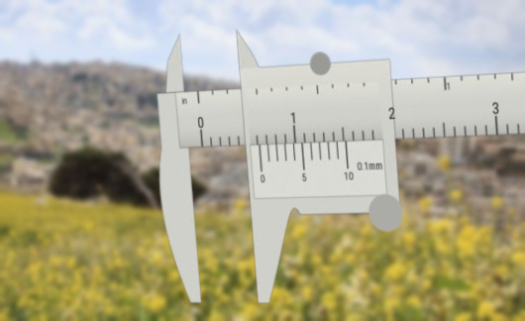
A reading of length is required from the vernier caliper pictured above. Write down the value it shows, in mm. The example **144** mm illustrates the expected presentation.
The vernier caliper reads **6.2** mm
